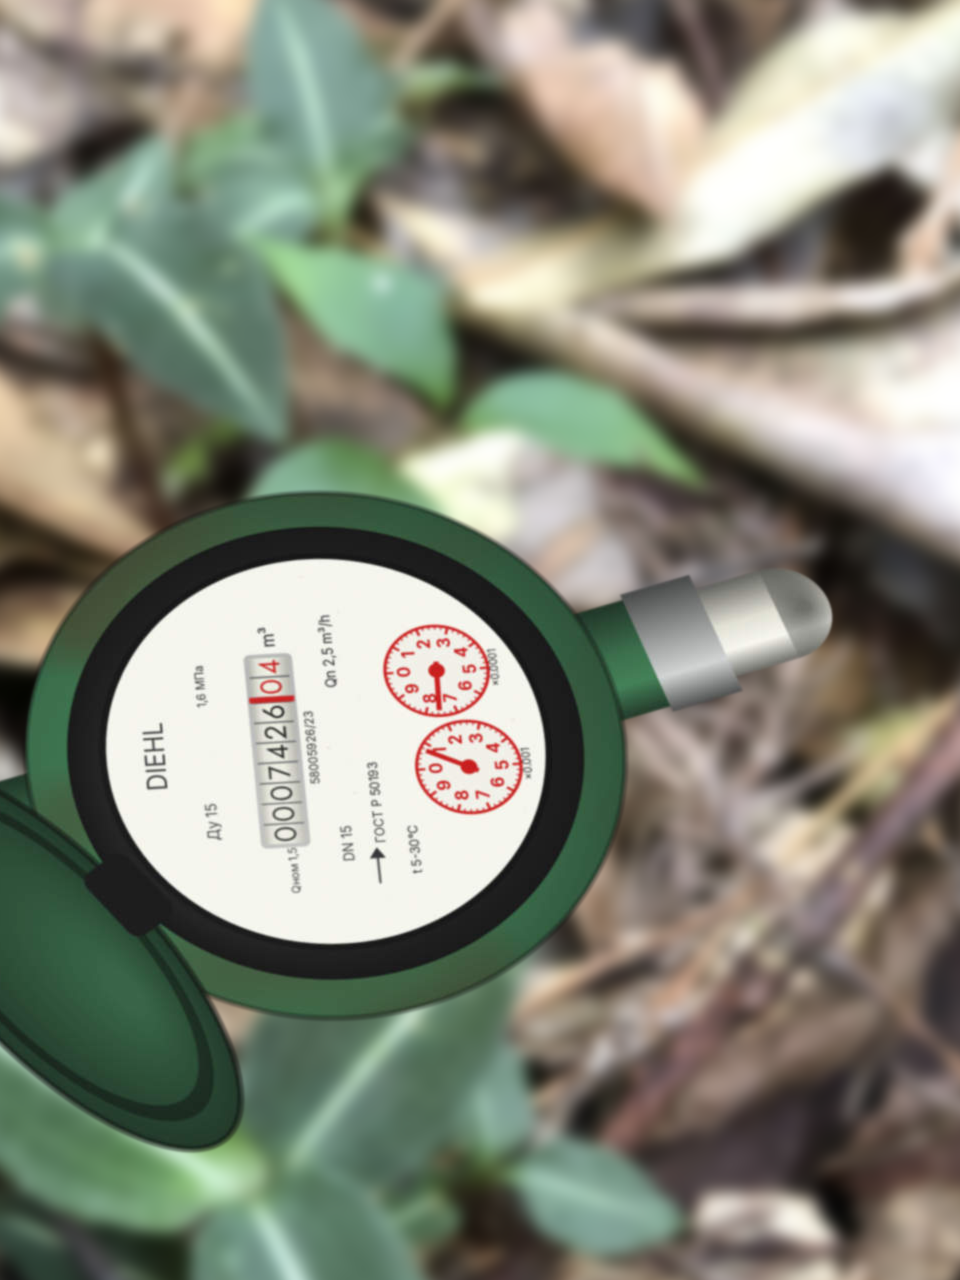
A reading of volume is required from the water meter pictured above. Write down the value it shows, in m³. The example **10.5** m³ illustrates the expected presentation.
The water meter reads **7426.0407** m³
